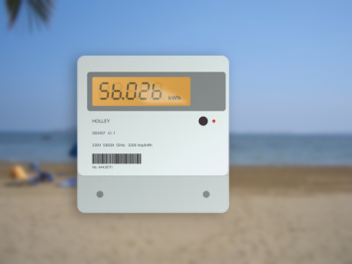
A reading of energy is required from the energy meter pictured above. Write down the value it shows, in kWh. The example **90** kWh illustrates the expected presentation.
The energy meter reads **56.026** kWh
